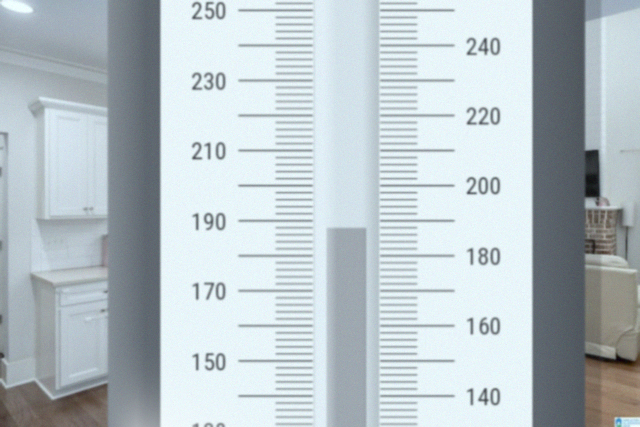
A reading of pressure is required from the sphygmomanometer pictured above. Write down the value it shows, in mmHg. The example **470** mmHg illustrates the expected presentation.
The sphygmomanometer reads **188** mmHg
